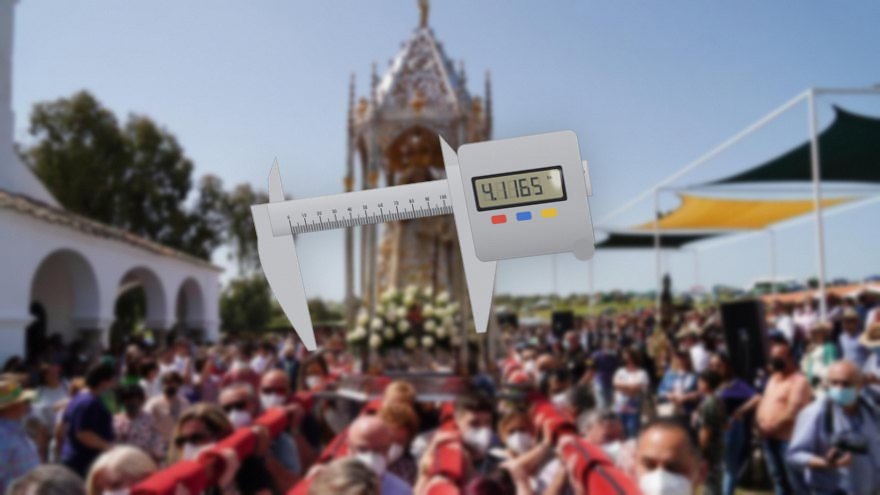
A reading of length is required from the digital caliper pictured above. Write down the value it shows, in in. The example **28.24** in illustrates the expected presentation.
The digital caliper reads **4.1165** in
